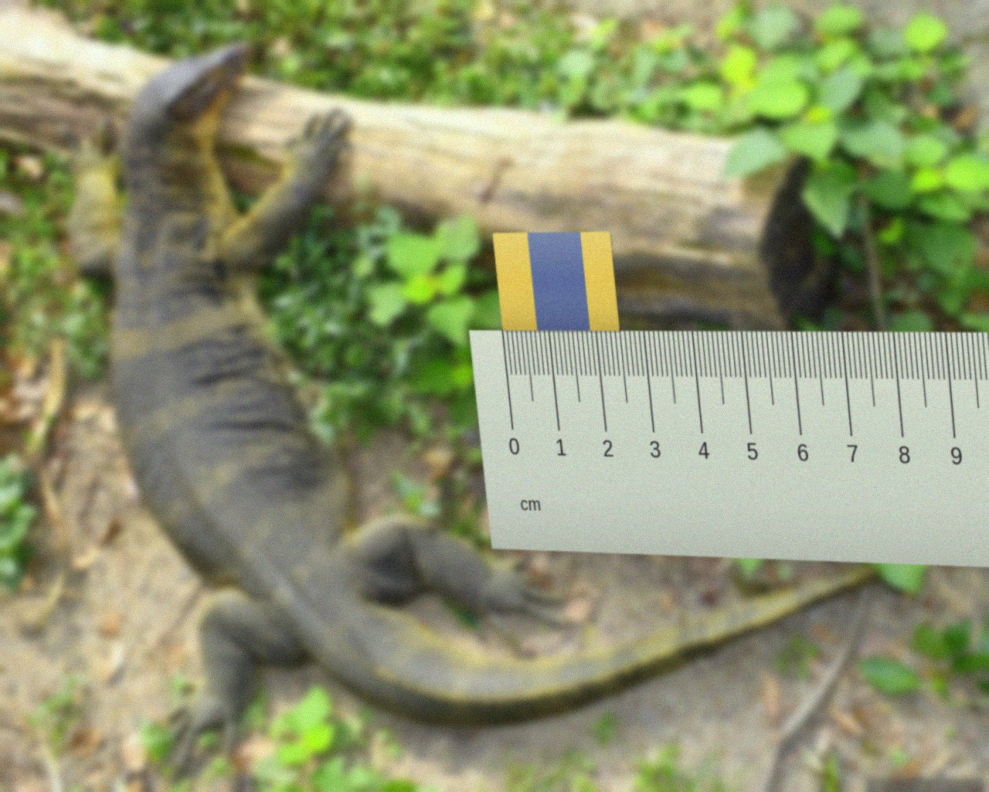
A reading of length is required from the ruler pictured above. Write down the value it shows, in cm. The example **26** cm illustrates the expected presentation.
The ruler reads **2.5** cm
